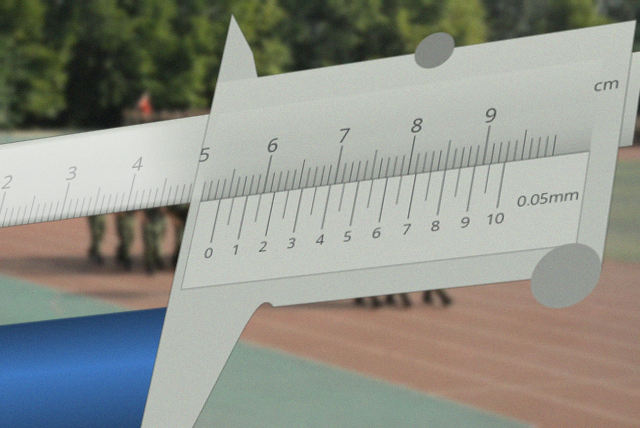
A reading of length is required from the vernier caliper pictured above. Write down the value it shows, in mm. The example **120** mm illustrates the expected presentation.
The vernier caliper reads **53.8** mm
